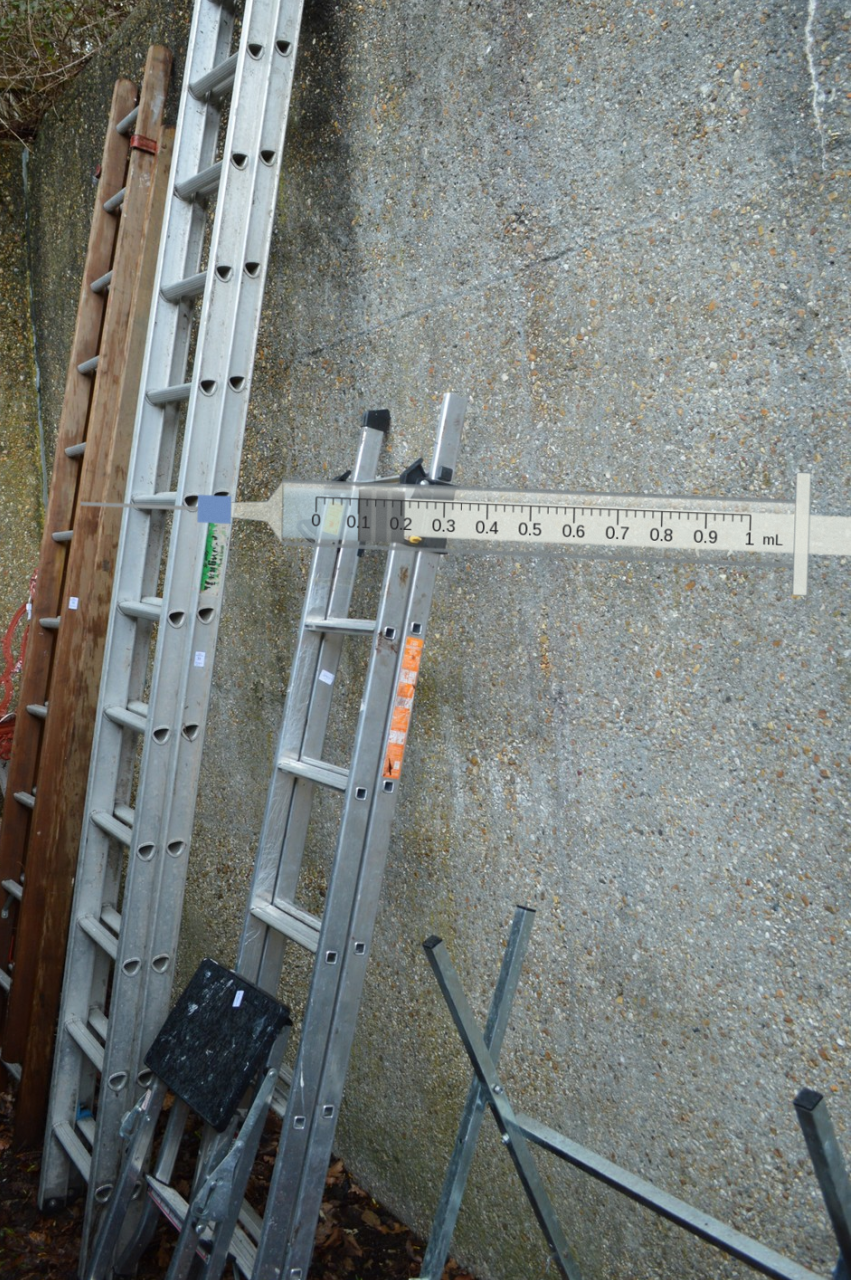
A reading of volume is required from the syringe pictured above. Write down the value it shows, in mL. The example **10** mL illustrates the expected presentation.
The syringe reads **0.1** mL
